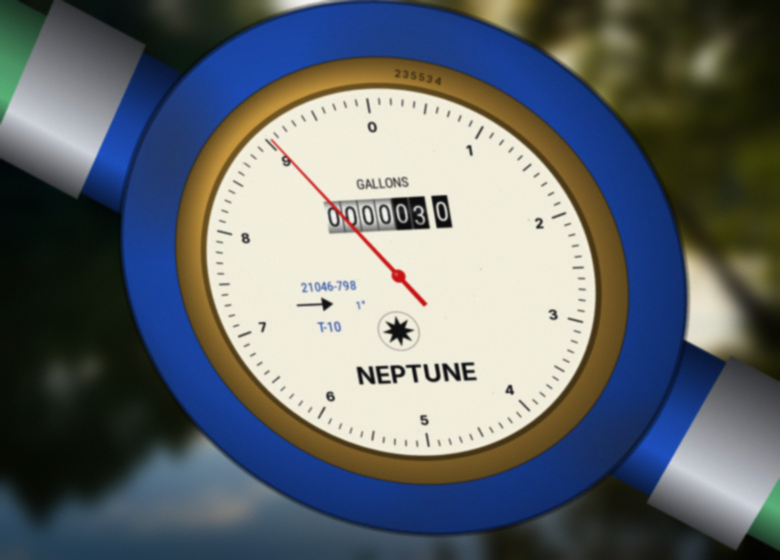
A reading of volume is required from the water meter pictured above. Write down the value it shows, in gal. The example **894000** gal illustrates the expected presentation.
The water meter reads **29.0** gal
